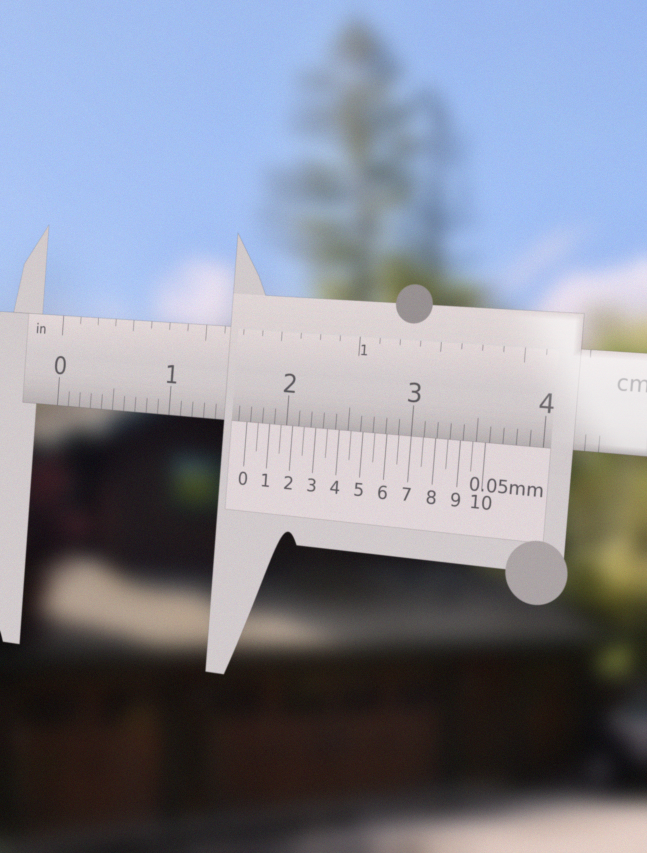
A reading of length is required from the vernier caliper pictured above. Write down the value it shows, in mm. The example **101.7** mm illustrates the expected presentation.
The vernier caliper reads **16.7** mm
